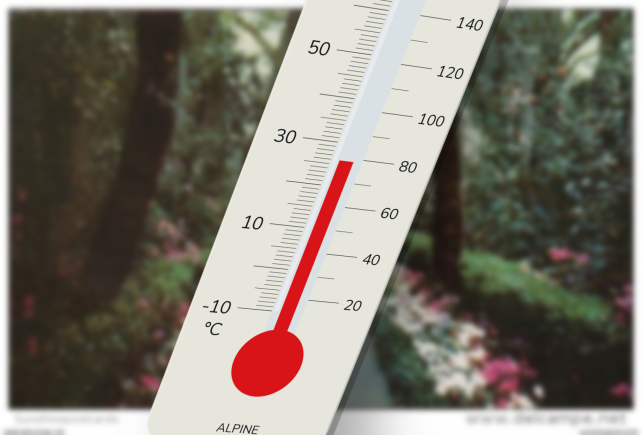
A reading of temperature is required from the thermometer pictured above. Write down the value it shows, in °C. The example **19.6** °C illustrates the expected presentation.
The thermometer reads **26** °C
